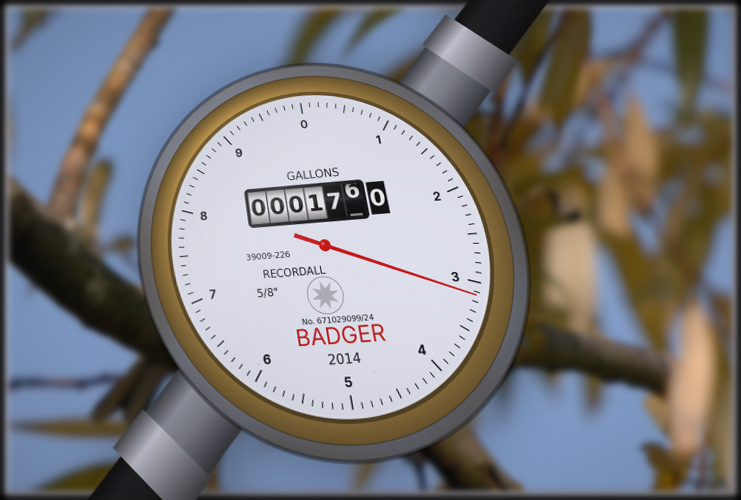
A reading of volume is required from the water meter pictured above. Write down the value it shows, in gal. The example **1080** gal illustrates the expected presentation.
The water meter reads **1763.1** gal
